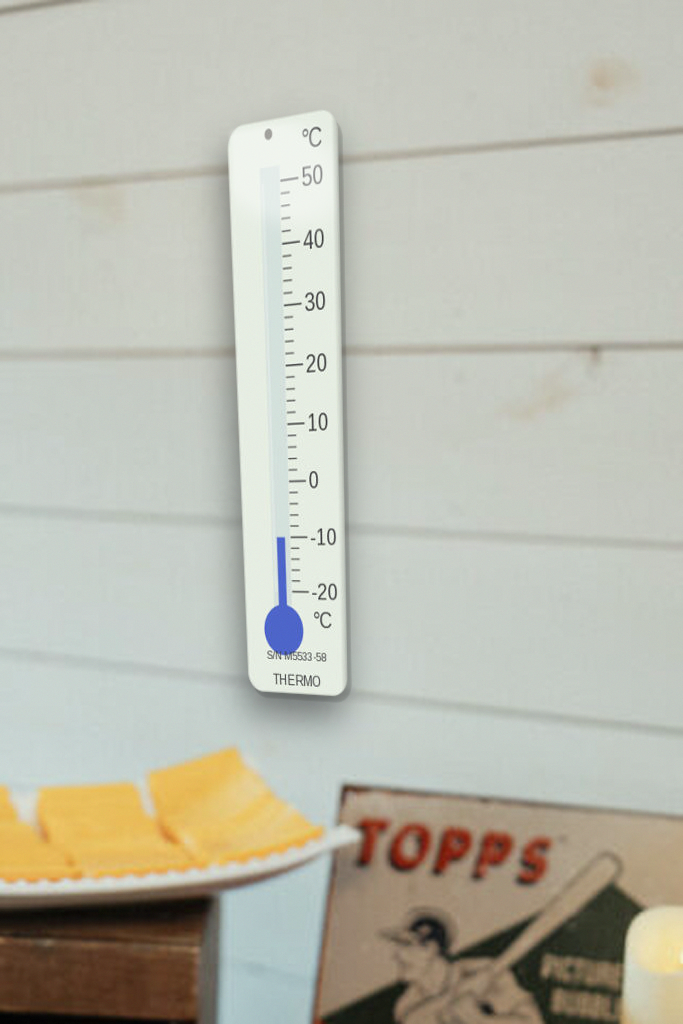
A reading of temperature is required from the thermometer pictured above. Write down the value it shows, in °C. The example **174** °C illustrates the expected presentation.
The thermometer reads **-10** °C
